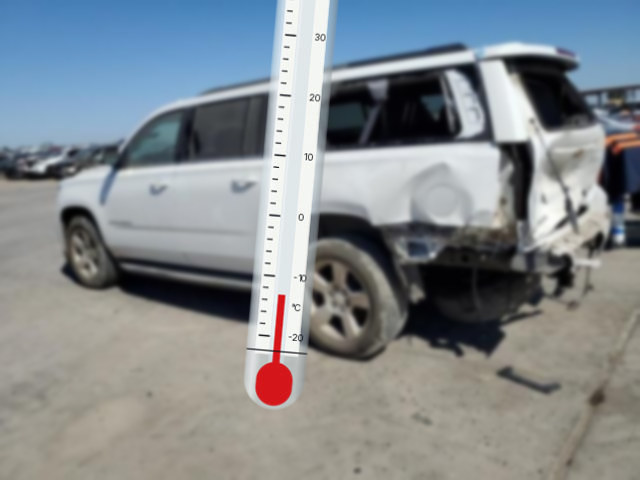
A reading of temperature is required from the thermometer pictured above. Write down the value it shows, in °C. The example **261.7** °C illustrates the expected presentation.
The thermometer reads **-13** °C
